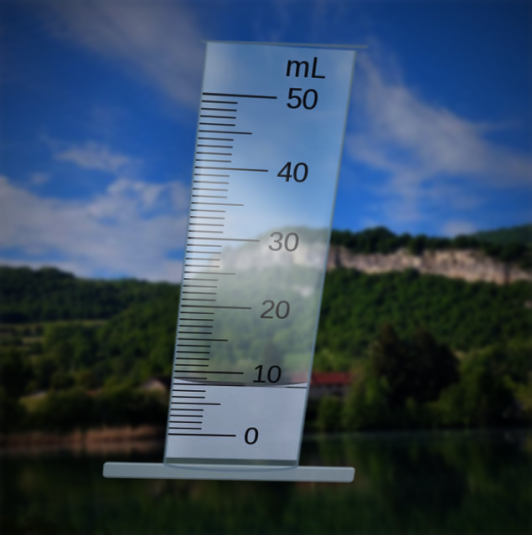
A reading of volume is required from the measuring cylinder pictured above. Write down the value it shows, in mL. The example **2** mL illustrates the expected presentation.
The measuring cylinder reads **8** mL
